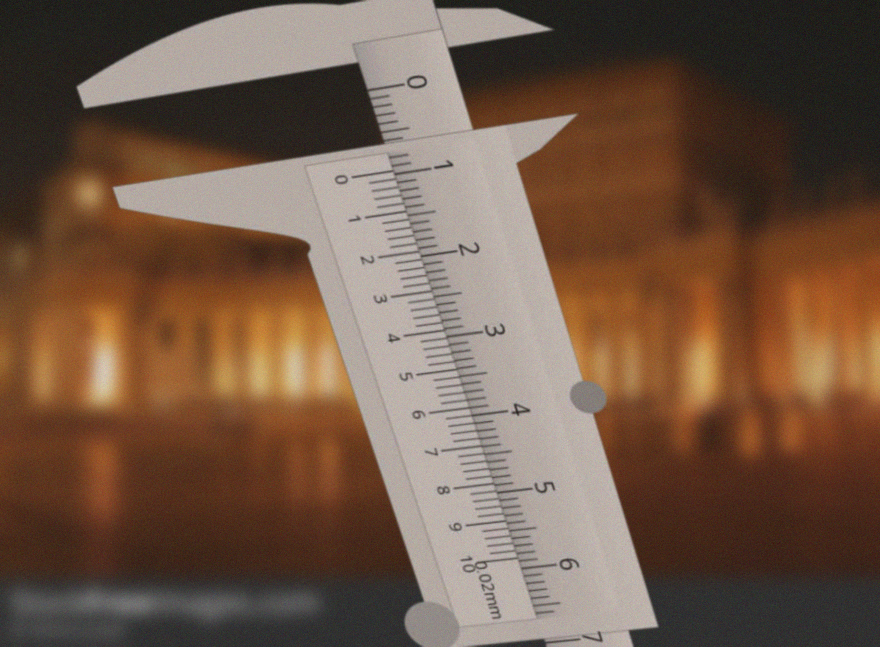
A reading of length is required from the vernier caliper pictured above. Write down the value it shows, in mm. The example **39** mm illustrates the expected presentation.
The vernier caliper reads **9.6** mm
